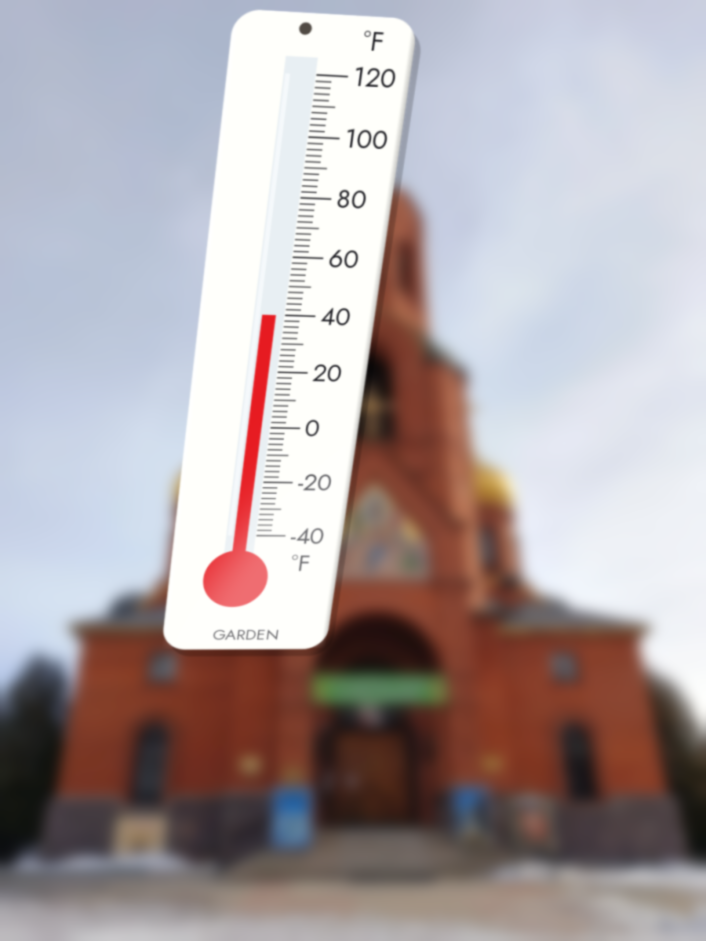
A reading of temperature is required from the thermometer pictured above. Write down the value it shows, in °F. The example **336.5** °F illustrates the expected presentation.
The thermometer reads **40** °F
